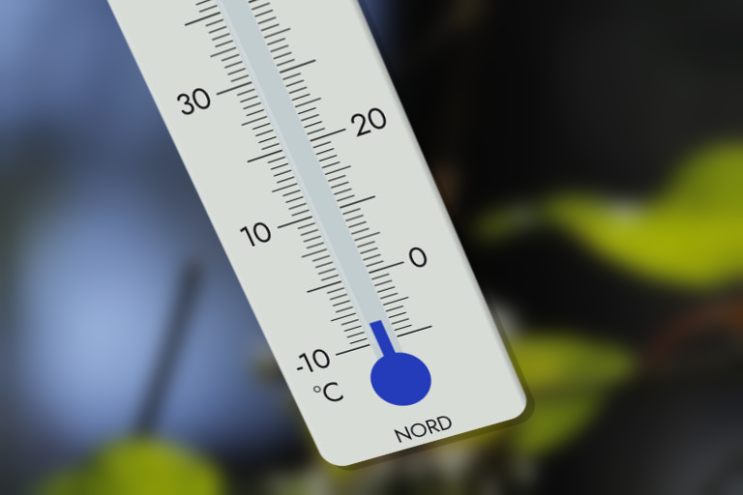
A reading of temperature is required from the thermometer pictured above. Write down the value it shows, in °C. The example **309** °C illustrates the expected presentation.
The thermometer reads **-7** °C
